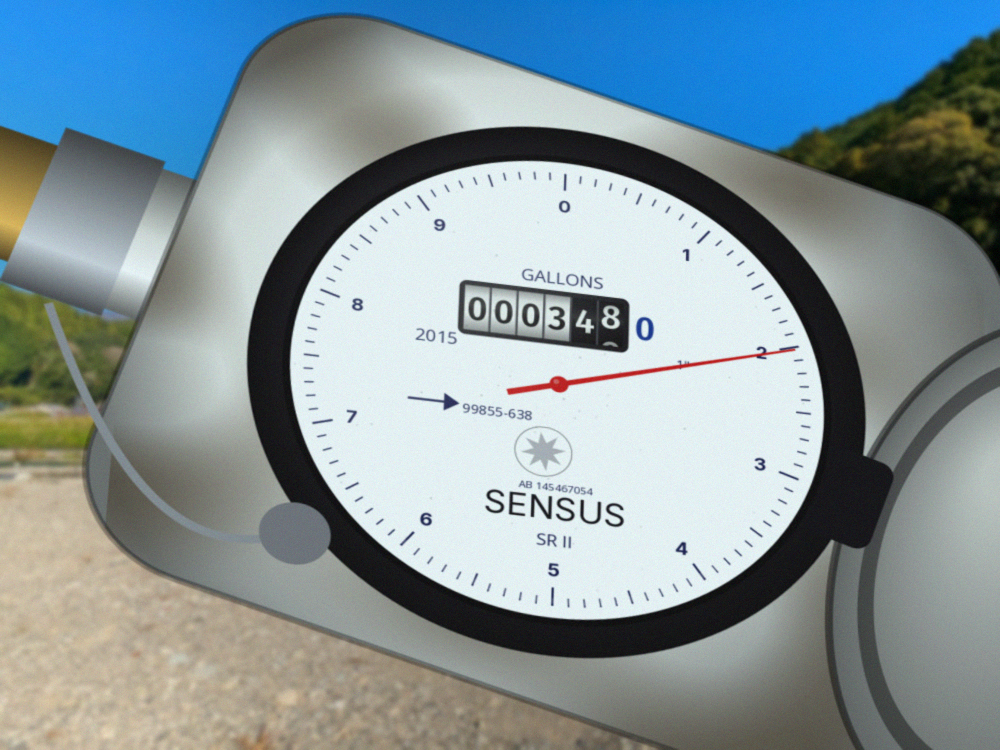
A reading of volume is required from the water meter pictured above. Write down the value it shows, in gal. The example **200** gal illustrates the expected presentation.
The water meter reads **3482.0** gal
